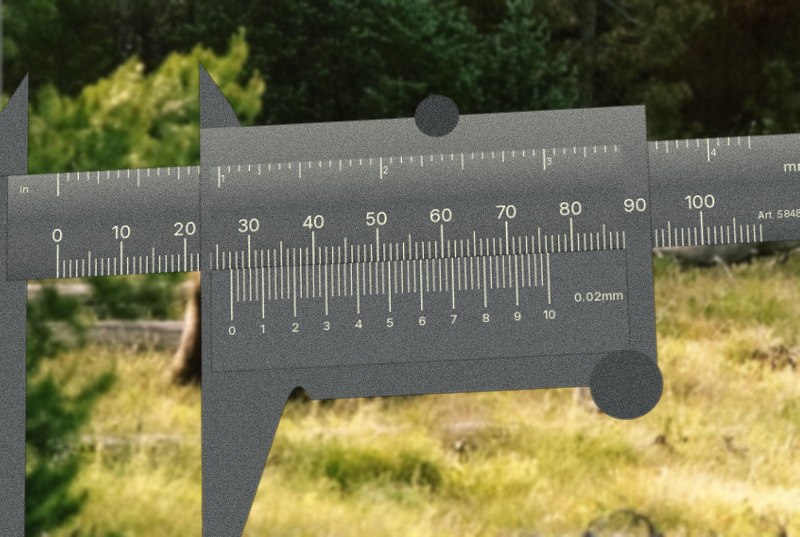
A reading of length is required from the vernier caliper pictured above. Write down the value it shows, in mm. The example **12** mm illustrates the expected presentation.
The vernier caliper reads **27.2** mm
